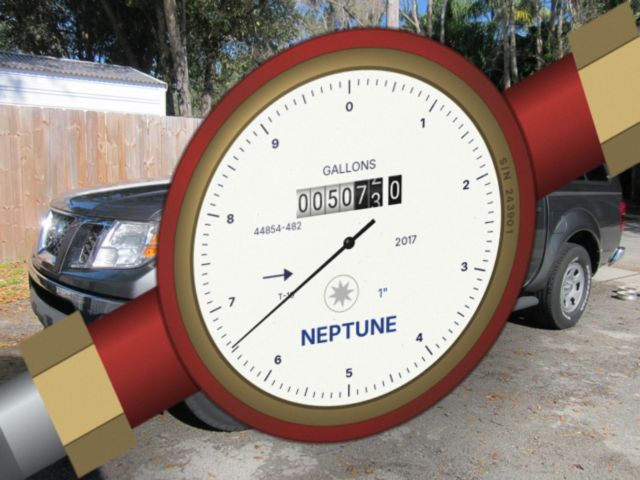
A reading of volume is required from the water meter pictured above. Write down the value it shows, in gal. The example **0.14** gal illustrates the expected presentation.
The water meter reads **50726.5** gal
